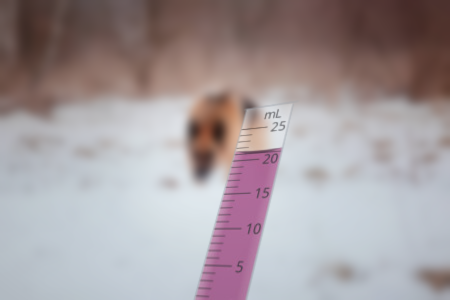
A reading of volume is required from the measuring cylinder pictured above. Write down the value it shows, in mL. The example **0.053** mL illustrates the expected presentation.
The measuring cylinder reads **21** mL
